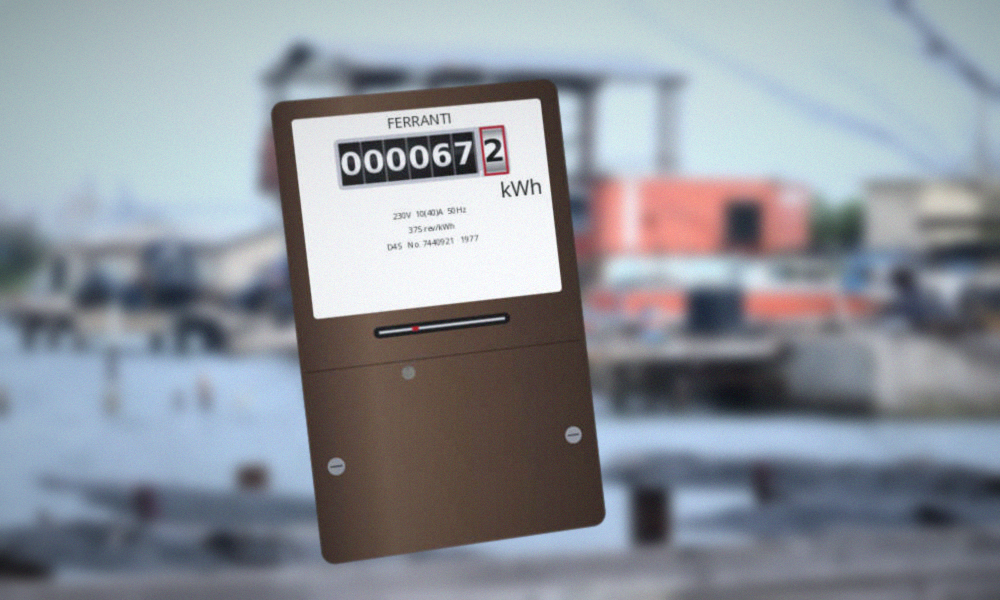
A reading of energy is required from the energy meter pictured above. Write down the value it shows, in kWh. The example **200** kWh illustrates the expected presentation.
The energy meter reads **67.2** kWh
